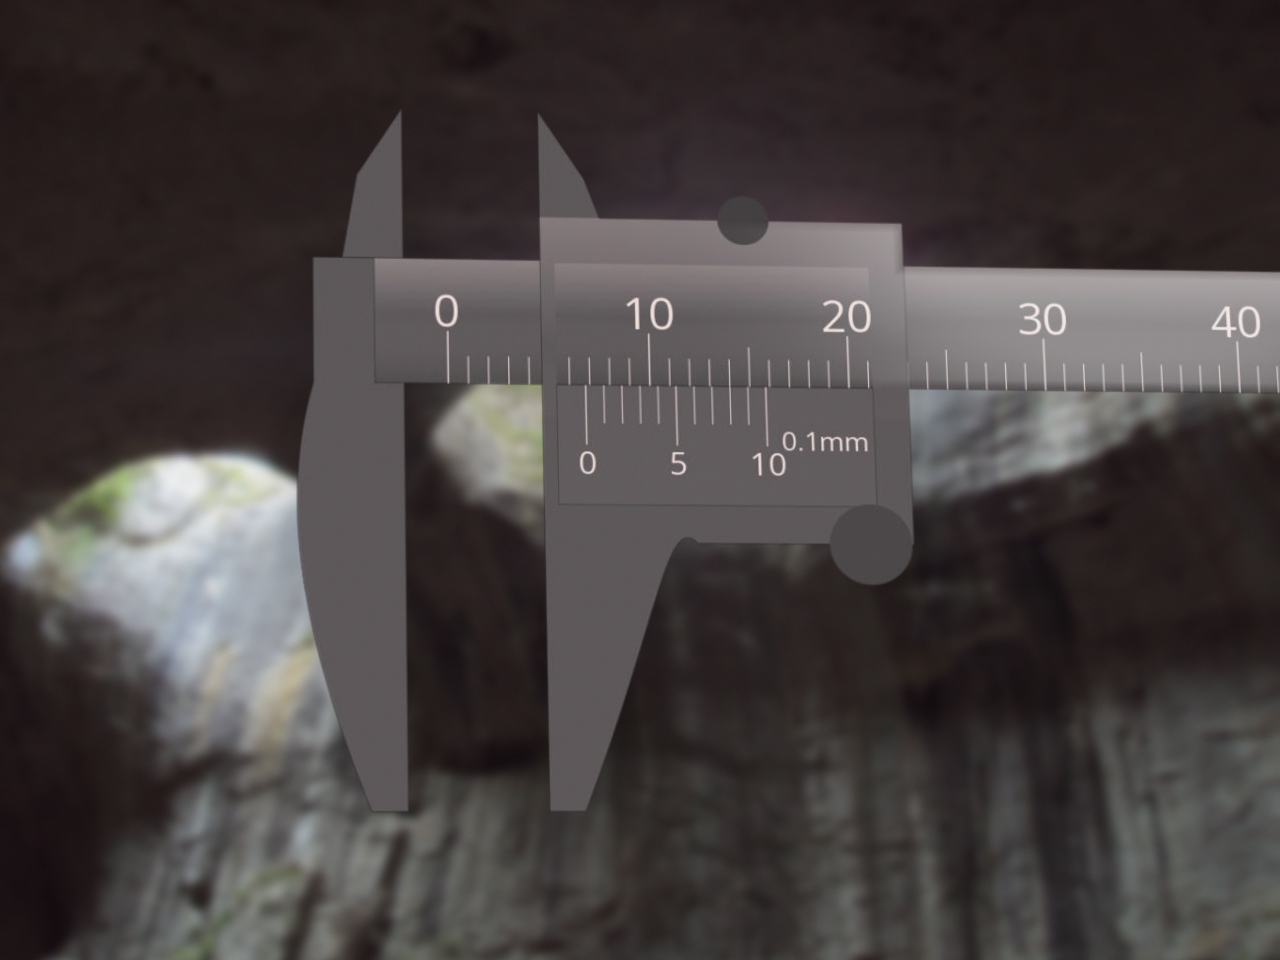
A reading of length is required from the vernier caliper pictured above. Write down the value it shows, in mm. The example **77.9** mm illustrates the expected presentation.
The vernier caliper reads **6.8** mm
